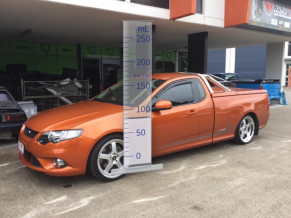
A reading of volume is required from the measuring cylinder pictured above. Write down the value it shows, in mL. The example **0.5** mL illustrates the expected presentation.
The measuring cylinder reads **80** mL
